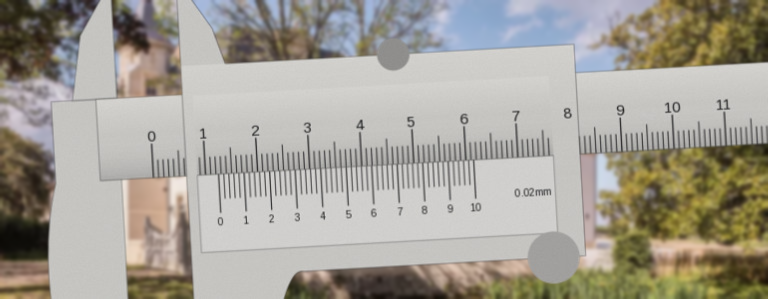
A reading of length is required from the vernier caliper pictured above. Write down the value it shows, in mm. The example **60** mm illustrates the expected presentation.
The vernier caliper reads **12.5** mm
